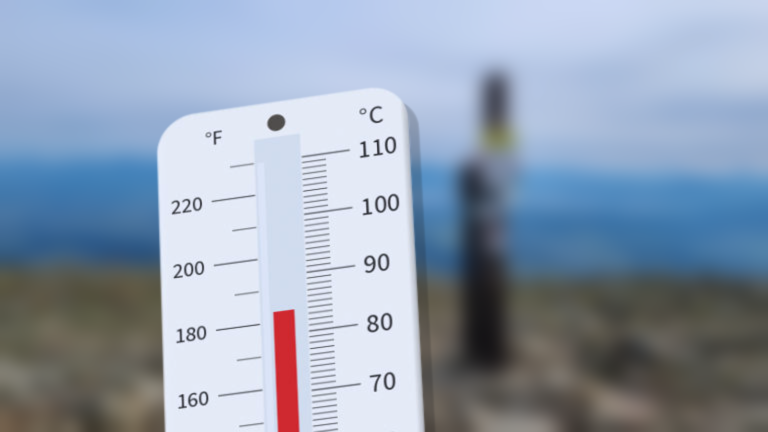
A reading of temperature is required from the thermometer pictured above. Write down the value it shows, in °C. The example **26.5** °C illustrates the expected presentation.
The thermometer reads **84** °C
